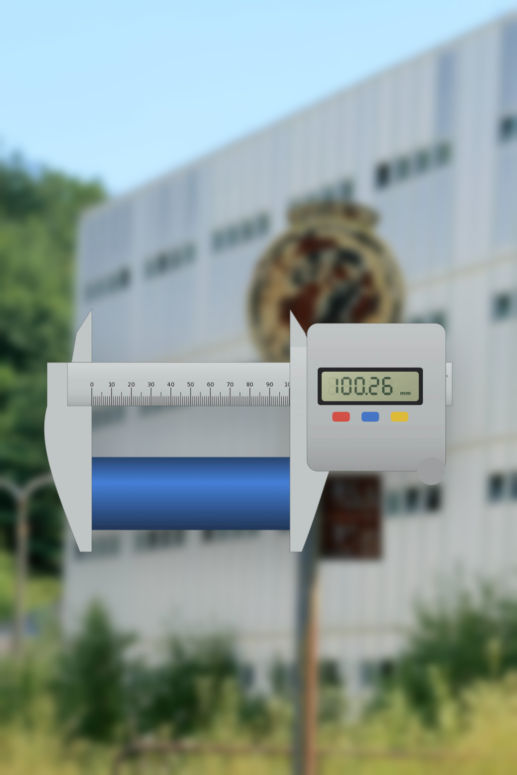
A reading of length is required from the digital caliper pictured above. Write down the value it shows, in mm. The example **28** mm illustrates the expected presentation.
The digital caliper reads **100.26** mm
